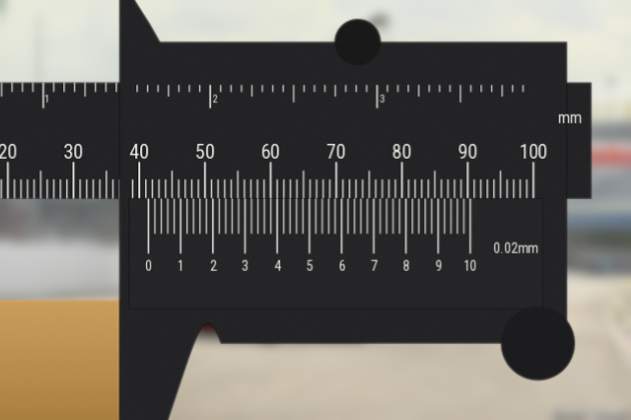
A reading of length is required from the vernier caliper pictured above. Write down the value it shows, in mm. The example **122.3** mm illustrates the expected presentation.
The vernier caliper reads **41.4** mm
